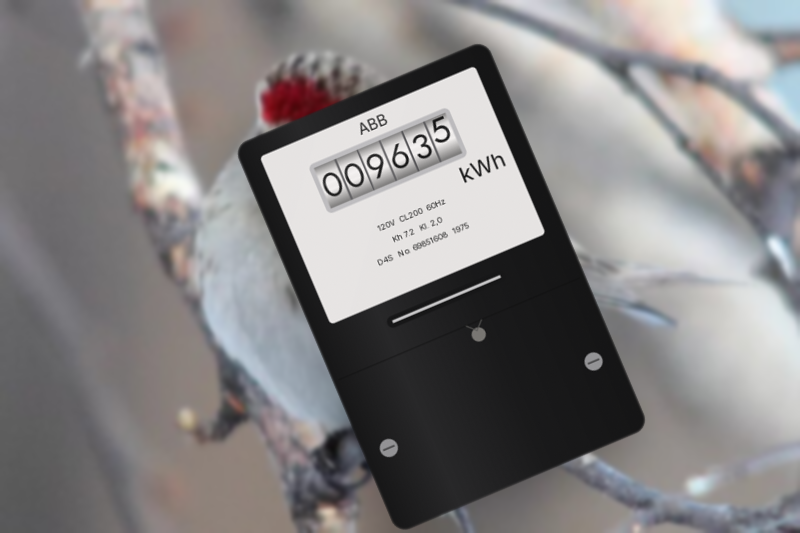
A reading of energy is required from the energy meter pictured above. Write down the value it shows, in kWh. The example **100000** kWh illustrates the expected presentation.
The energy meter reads **9635** kWh
